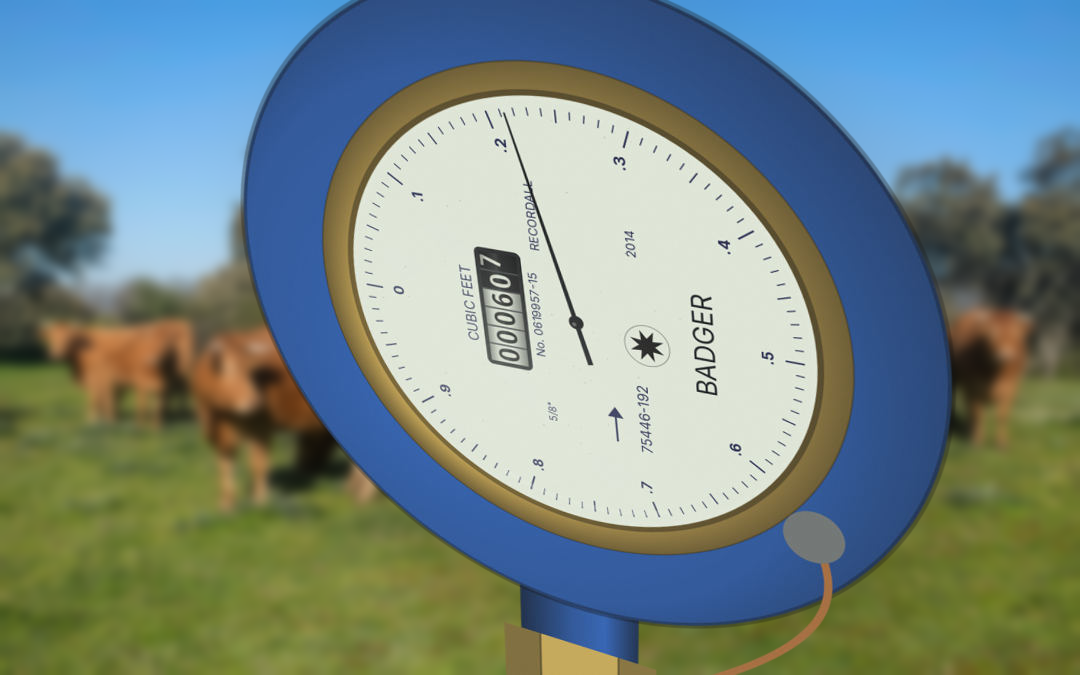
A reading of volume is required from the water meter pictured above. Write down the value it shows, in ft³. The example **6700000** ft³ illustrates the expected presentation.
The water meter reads **607.21** ft³
